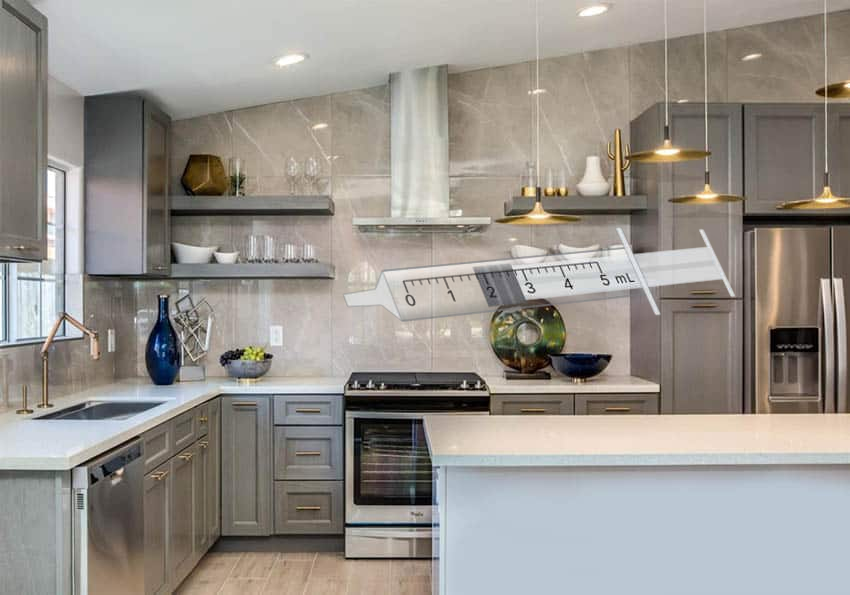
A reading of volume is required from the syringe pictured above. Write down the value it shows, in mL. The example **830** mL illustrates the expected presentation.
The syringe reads **1.8** mL
